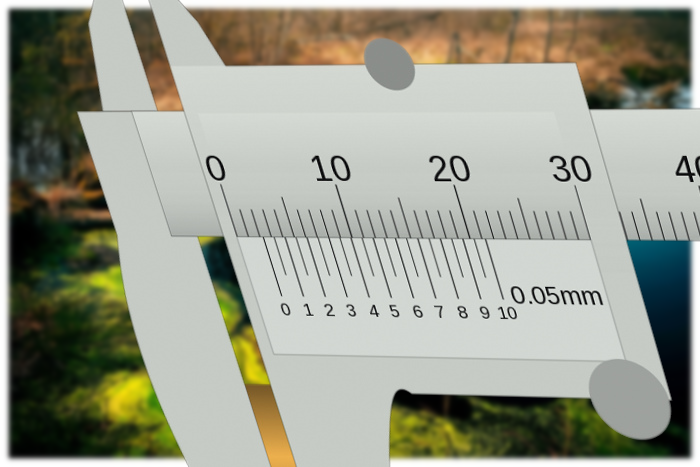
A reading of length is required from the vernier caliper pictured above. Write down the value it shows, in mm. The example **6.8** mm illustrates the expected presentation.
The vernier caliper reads **2.3** mm
